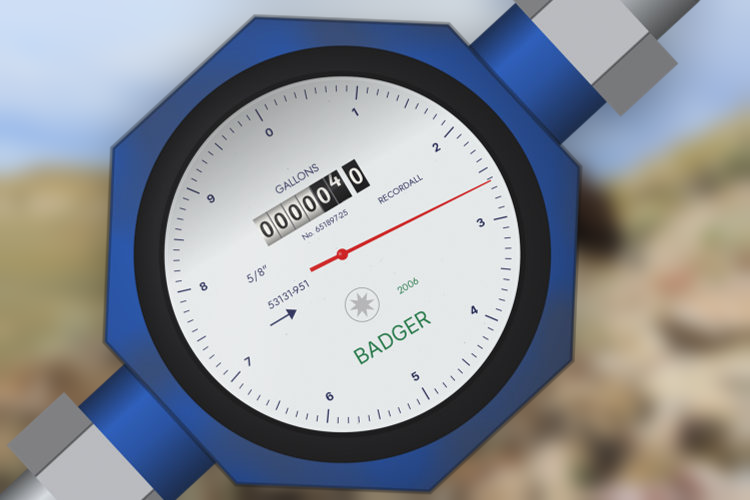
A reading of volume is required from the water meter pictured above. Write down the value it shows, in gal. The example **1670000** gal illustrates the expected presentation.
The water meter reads **42.6** gal
